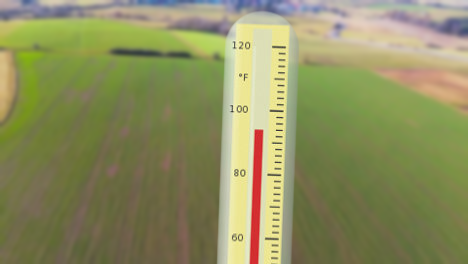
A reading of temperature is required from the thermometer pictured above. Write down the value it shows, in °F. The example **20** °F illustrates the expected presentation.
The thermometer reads **94** °F
